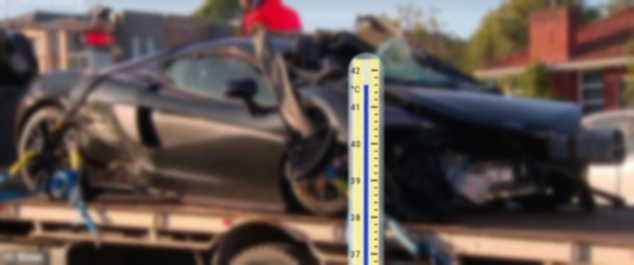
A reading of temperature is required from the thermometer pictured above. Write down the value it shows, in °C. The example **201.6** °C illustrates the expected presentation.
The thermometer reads **41.6** °C
